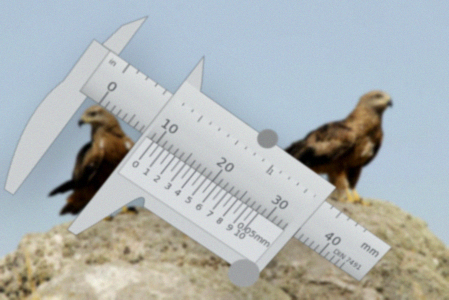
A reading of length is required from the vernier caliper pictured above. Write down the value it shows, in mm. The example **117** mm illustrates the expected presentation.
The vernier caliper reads **9.5** mm
